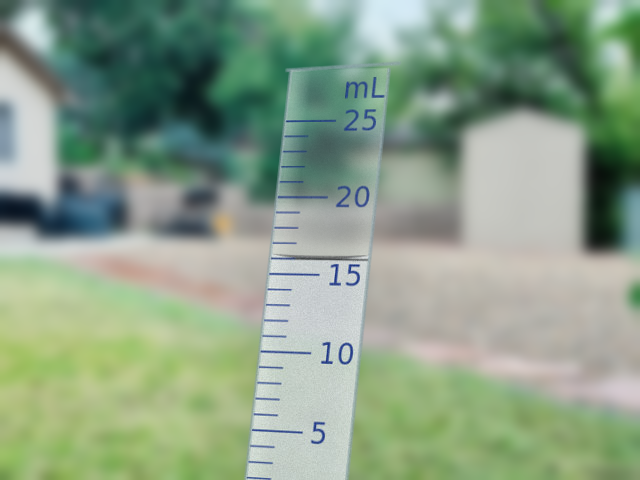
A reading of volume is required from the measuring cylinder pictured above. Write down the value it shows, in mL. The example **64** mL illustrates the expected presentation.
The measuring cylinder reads **16** mL
